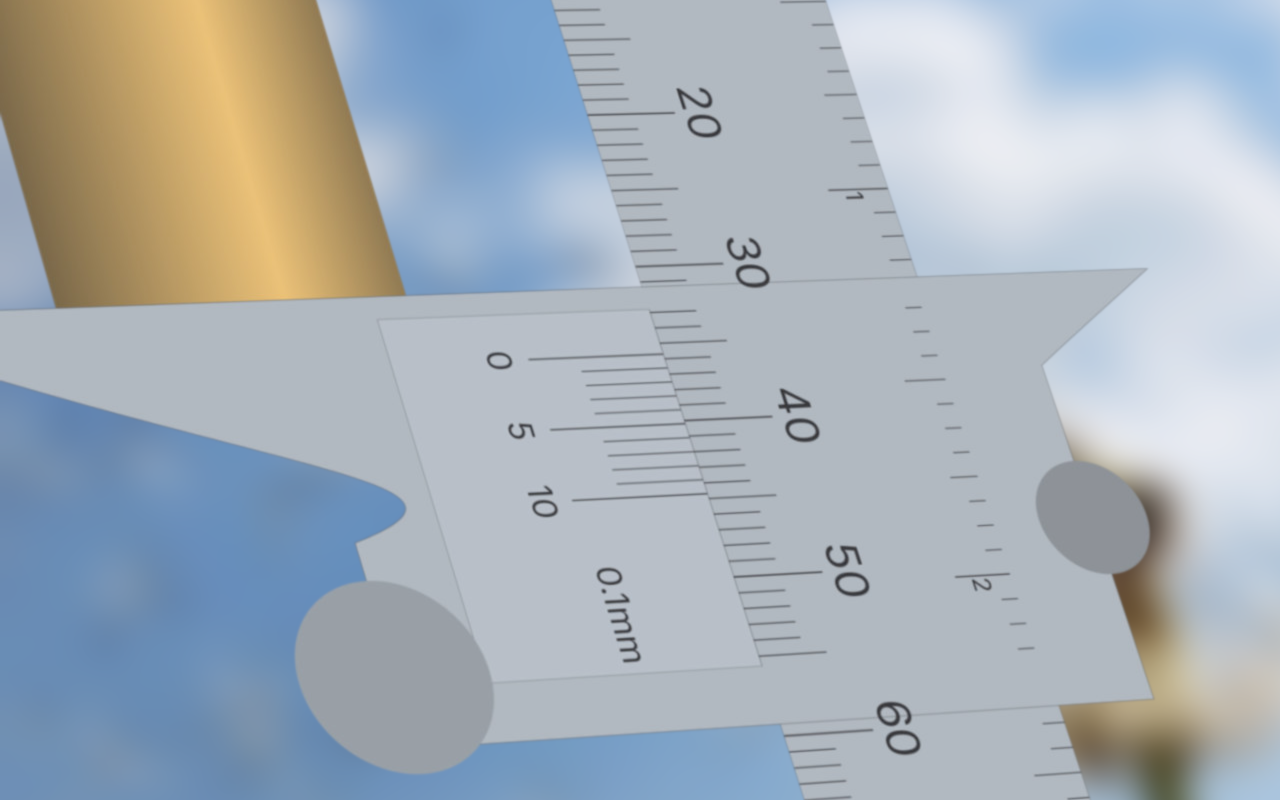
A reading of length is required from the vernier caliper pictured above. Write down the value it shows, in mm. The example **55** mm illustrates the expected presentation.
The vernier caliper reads **35.7** mm
